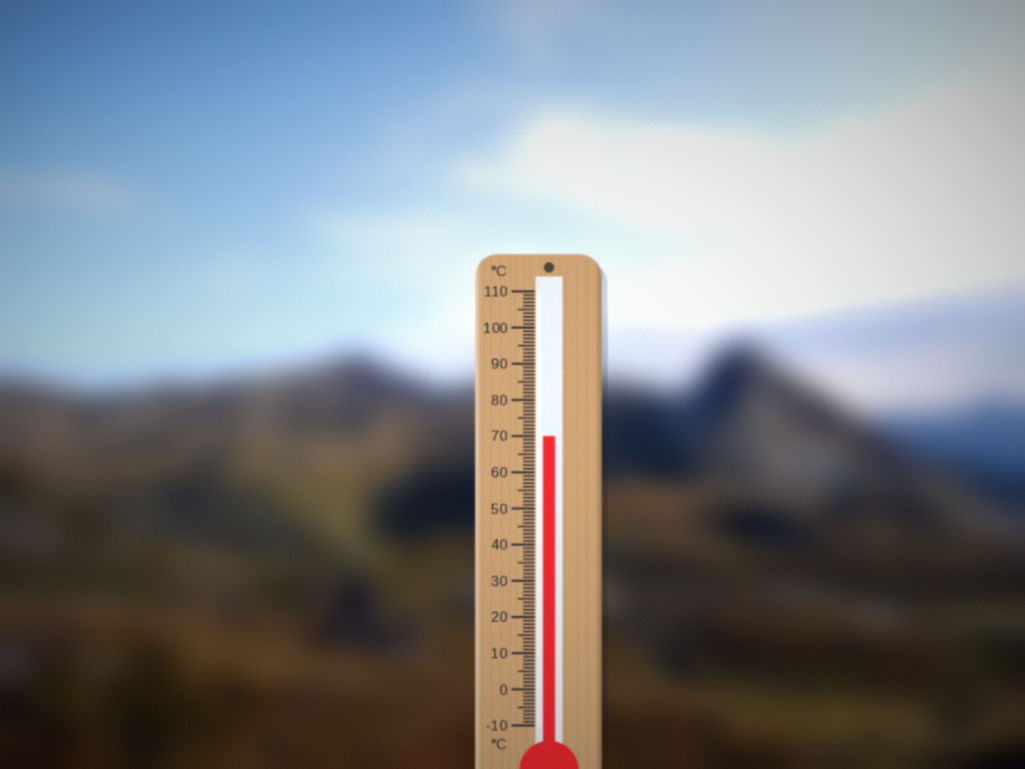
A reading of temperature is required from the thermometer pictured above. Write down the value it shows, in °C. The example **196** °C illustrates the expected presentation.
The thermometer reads **70** °C
